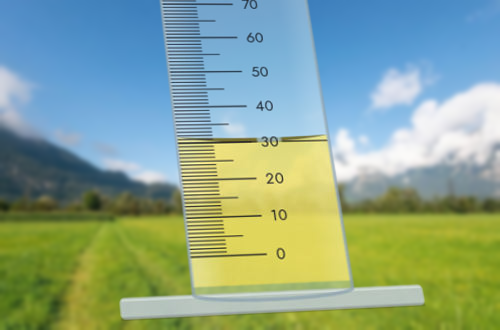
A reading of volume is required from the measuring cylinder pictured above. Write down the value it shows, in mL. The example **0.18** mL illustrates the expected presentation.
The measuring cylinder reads **30** mL
